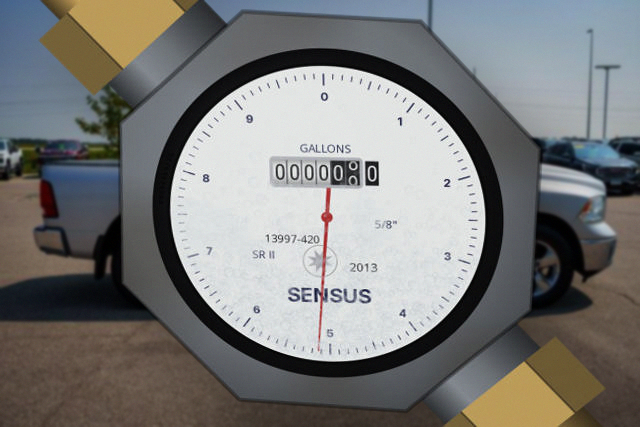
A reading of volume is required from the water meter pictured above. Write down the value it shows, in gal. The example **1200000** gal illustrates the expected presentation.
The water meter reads **85.1** gal
